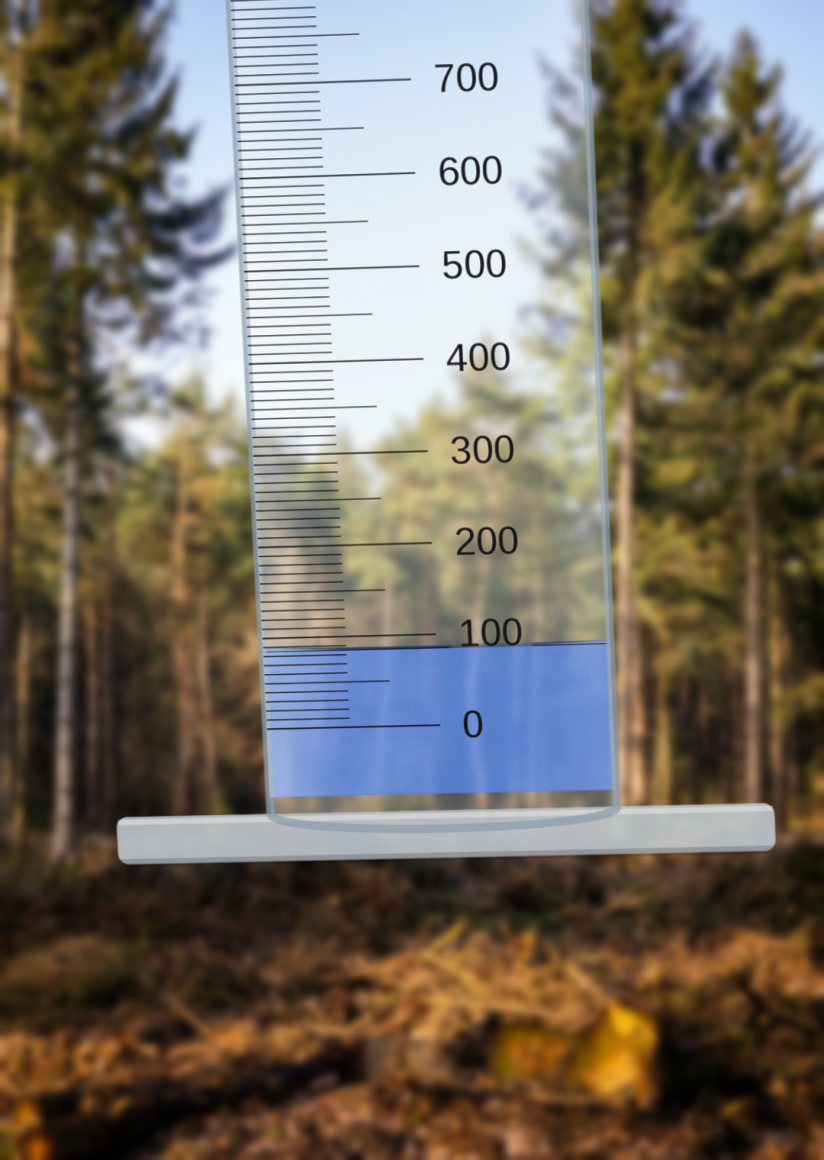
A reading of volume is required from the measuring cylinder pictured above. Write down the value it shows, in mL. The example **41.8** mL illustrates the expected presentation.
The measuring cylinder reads **85** mL
